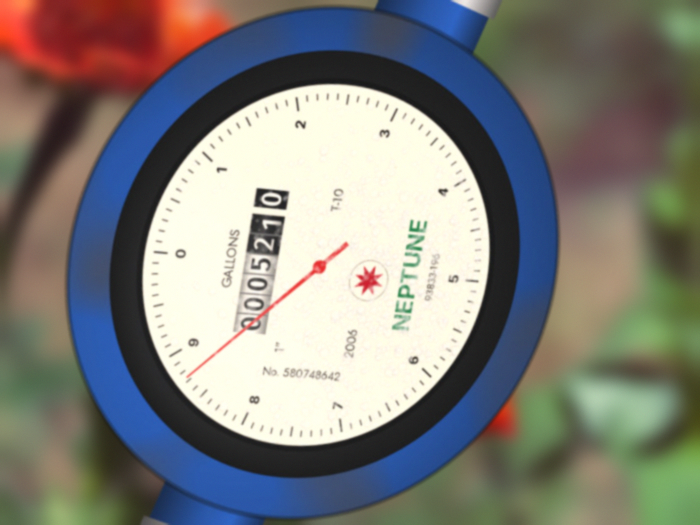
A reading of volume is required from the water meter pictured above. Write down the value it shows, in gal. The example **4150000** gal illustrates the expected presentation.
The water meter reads **5208.7** gal
